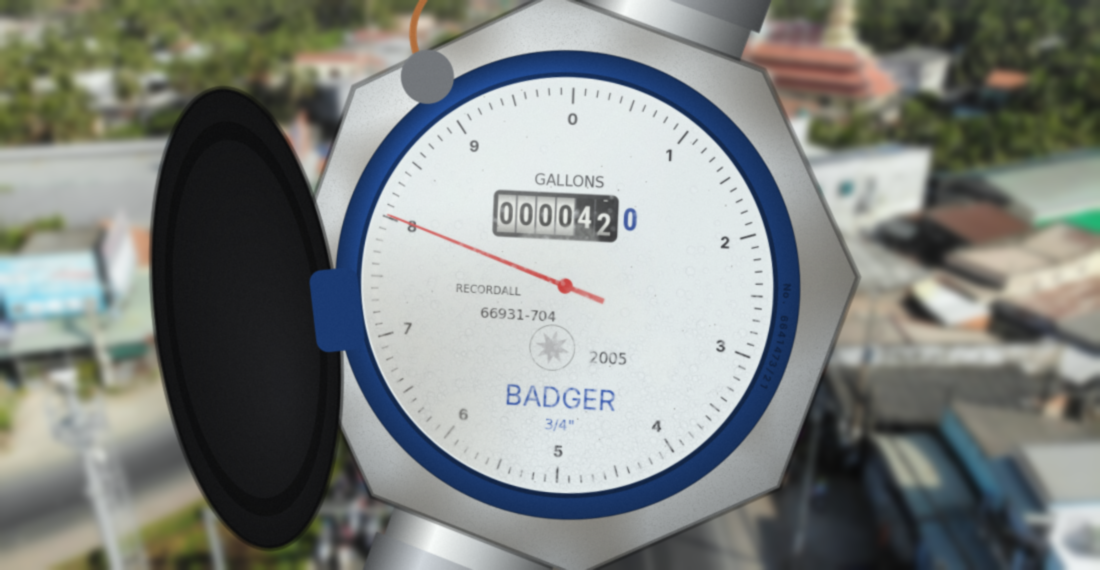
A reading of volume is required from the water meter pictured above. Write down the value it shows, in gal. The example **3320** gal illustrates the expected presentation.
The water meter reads **418.0** gal
